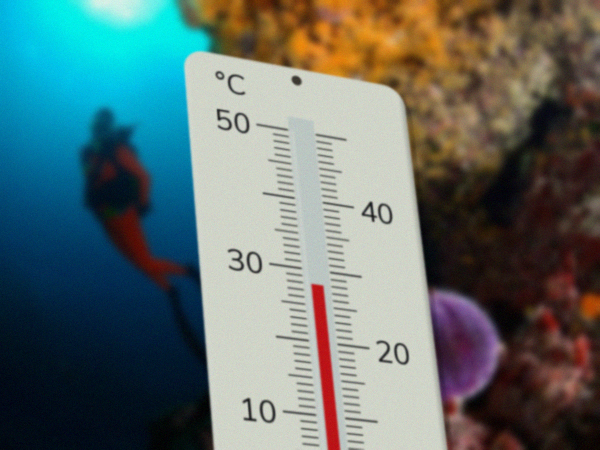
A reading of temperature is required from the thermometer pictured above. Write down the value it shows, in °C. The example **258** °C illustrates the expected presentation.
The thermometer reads **28** °C
